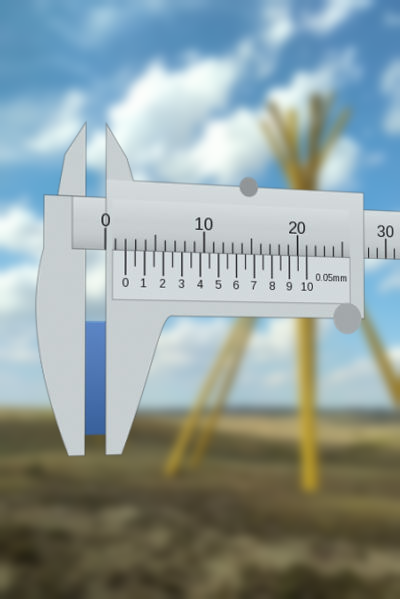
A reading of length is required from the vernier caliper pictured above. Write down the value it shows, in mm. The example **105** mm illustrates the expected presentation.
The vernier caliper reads **2.0** mm
